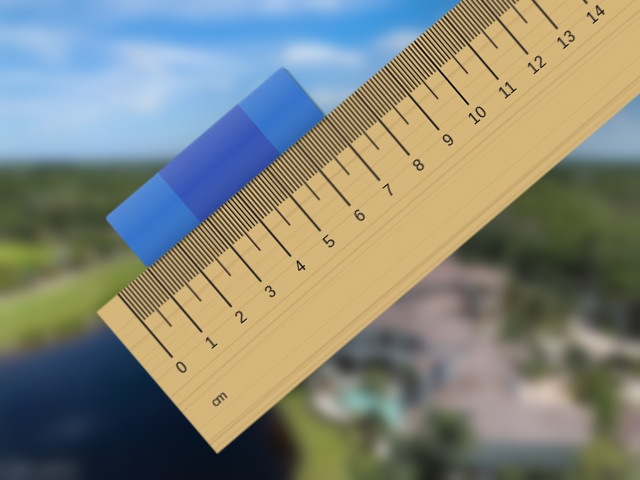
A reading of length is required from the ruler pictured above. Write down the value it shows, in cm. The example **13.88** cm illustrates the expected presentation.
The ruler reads **6** cm
